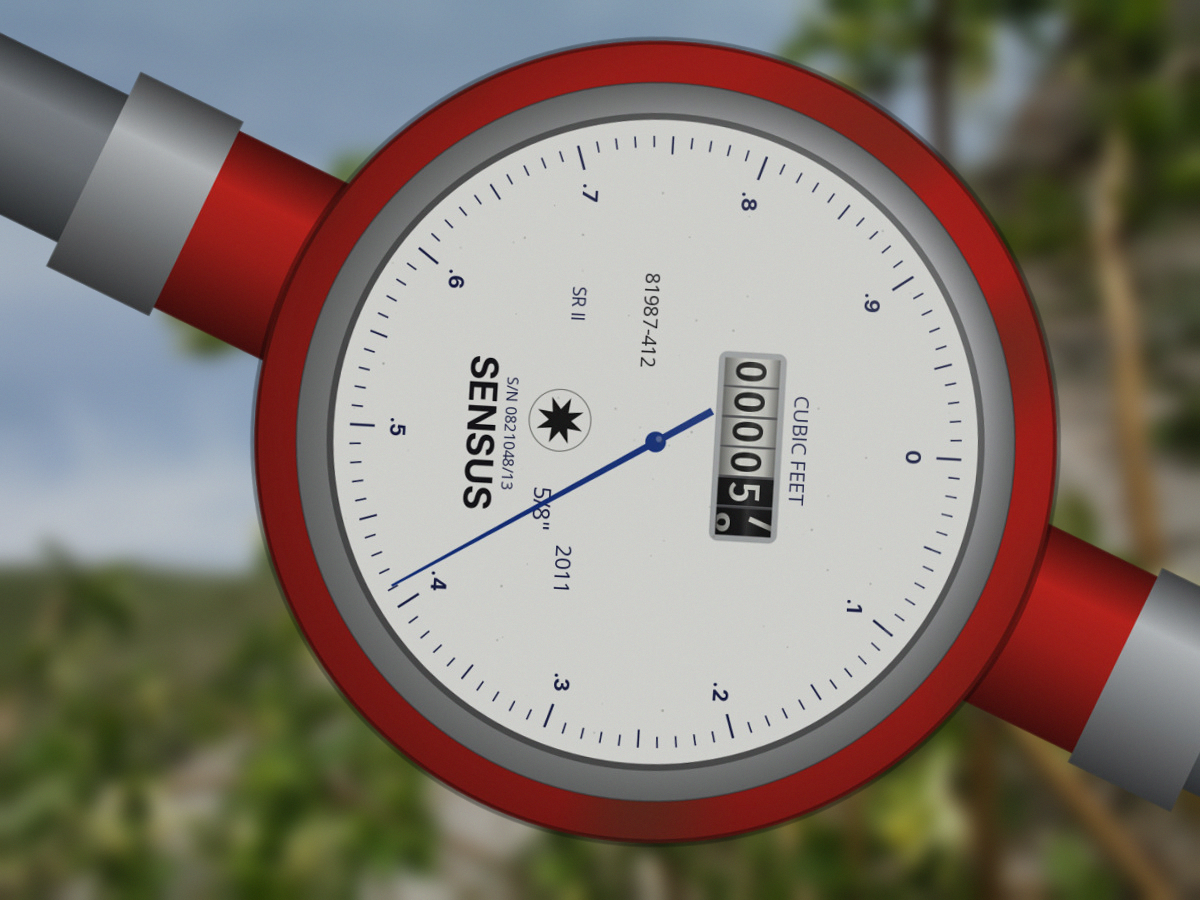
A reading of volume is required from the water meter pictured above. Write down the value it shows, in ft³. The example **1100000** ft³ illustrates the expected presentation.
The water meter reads **57.41** ft³
